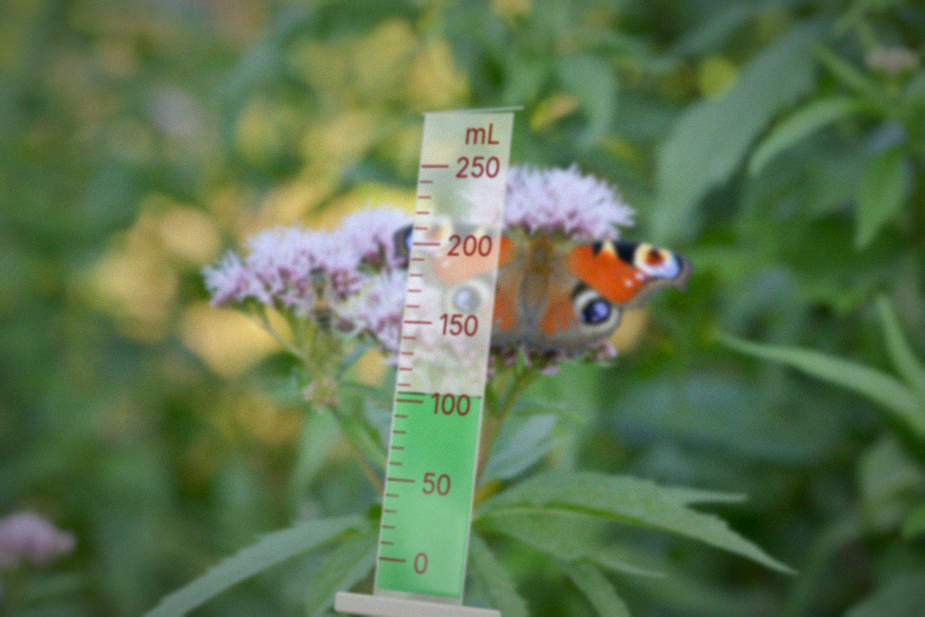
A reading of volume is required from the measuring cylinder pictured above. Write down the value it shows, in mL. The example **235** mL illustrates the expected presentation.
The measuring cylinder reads **105** mL
